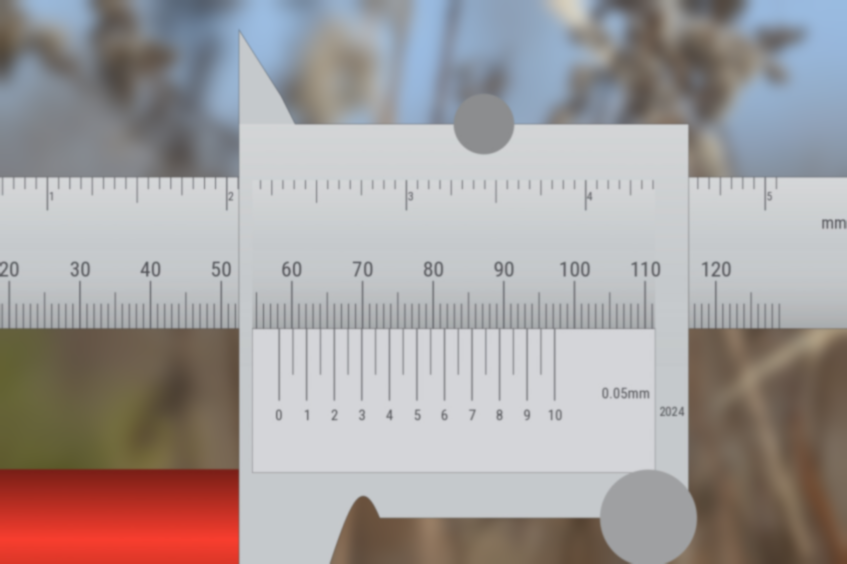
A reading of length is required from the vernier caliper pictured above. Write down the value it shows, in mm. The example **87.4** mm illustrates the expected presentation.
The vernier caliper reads **58.2** mm
